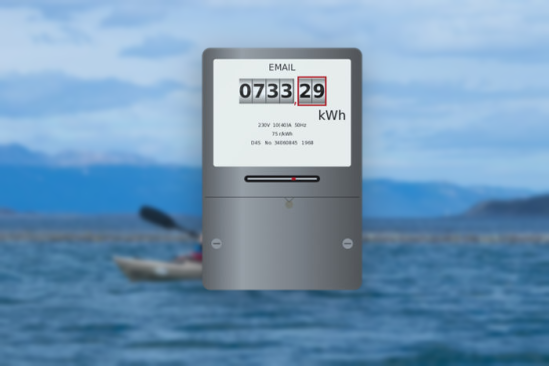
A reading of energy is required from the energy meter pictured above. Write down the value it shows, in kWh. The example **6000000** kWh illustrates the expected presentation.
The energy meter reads **733.29** kWh
